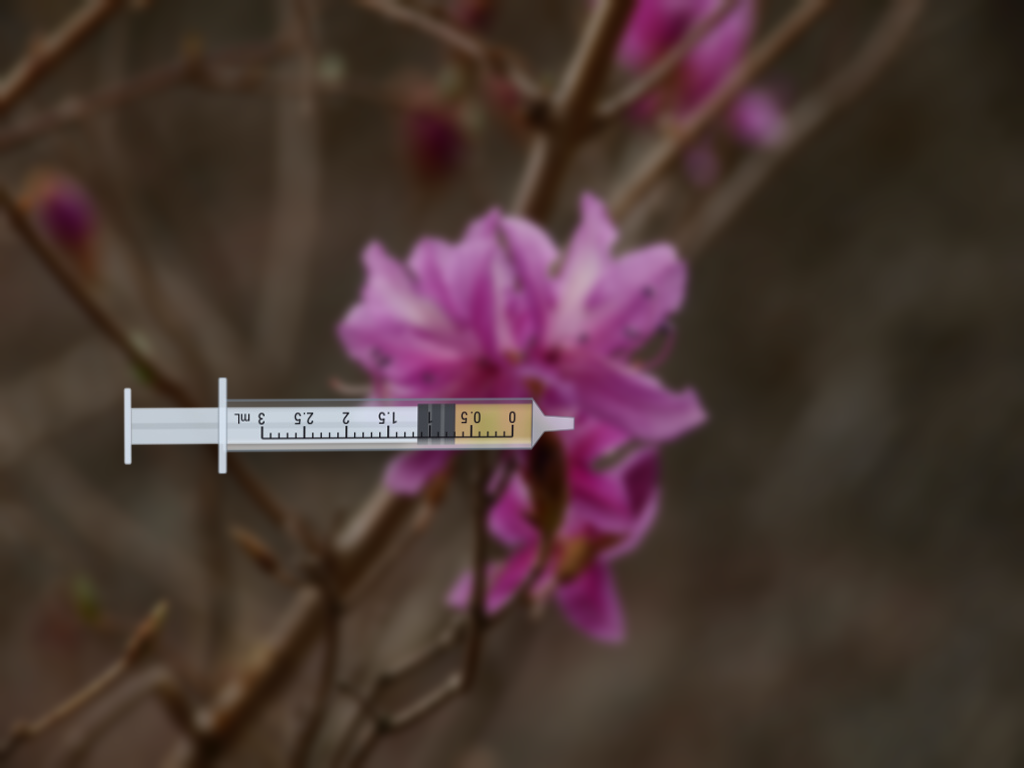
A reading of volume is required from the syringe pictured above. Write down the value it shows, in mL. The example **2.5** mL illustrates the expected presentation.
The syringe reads **0.7** mL
